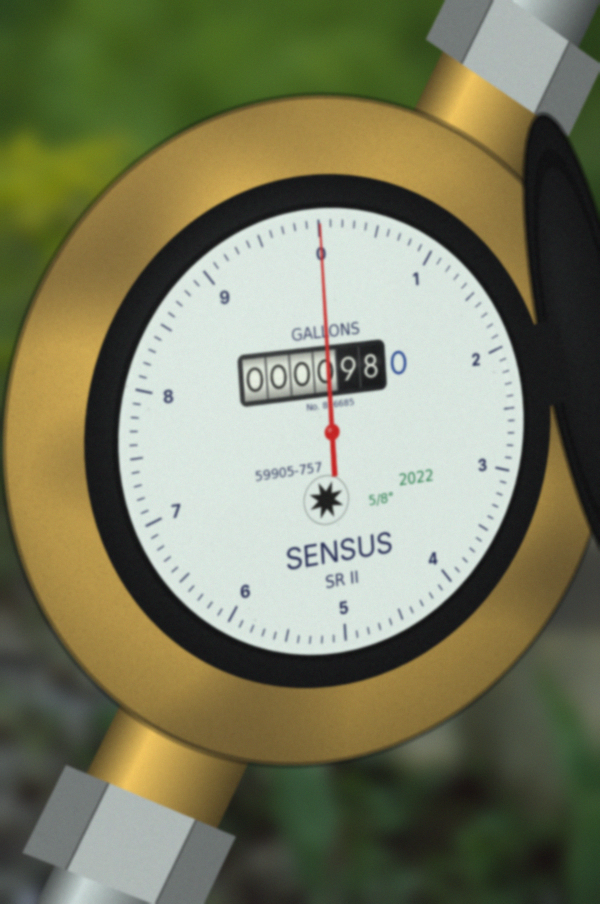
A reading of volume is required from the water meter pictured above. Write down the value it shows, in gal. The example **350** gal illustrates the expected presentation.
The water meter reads **980.0** gal
